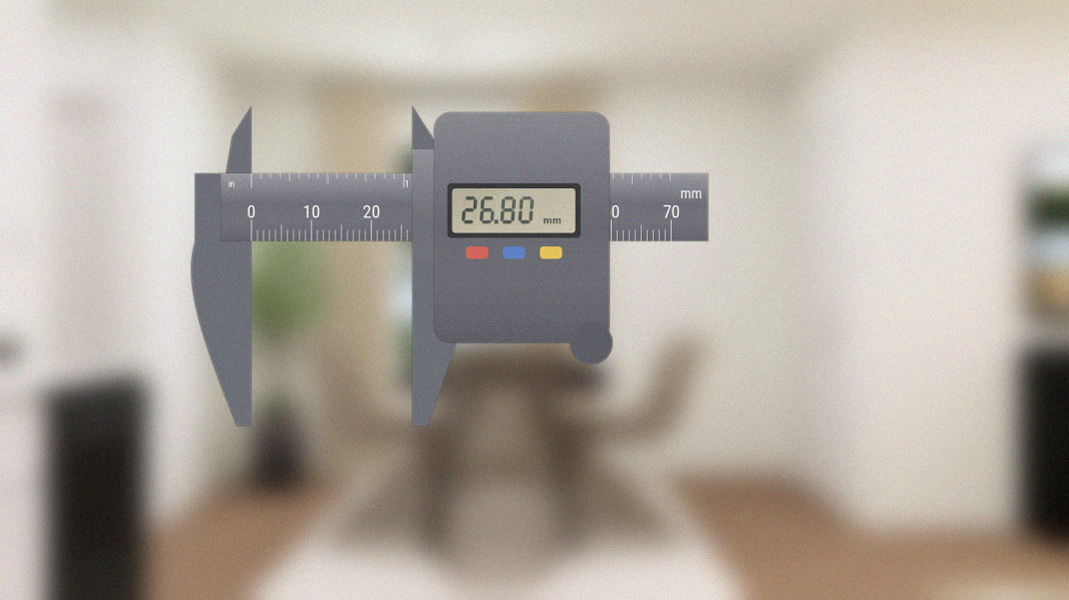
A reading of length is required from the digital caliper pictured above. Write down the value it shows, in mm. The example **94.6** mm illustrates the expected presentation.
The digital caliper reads **26.80** mm
